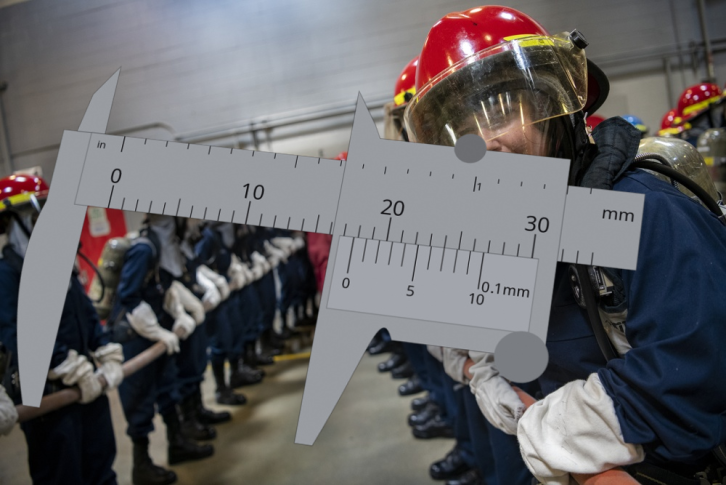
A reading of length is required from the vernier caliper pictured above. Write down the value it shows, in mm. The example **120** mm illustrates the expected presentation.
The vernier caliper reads **17.7** mm
